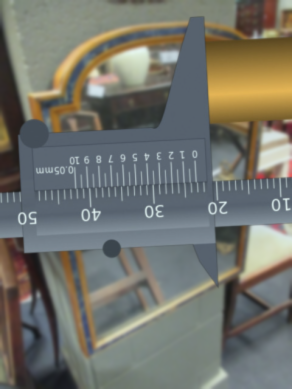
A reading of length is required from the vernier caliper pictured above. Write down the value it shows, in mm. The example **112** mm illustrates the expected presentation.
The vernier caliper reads **23.2** mm
